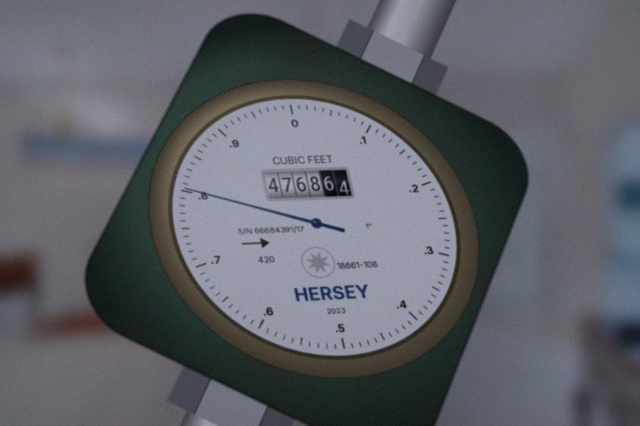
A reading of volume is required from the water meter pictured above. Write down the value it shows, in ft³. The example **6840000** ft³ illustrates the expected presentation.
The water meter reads **476863.80** ft³
